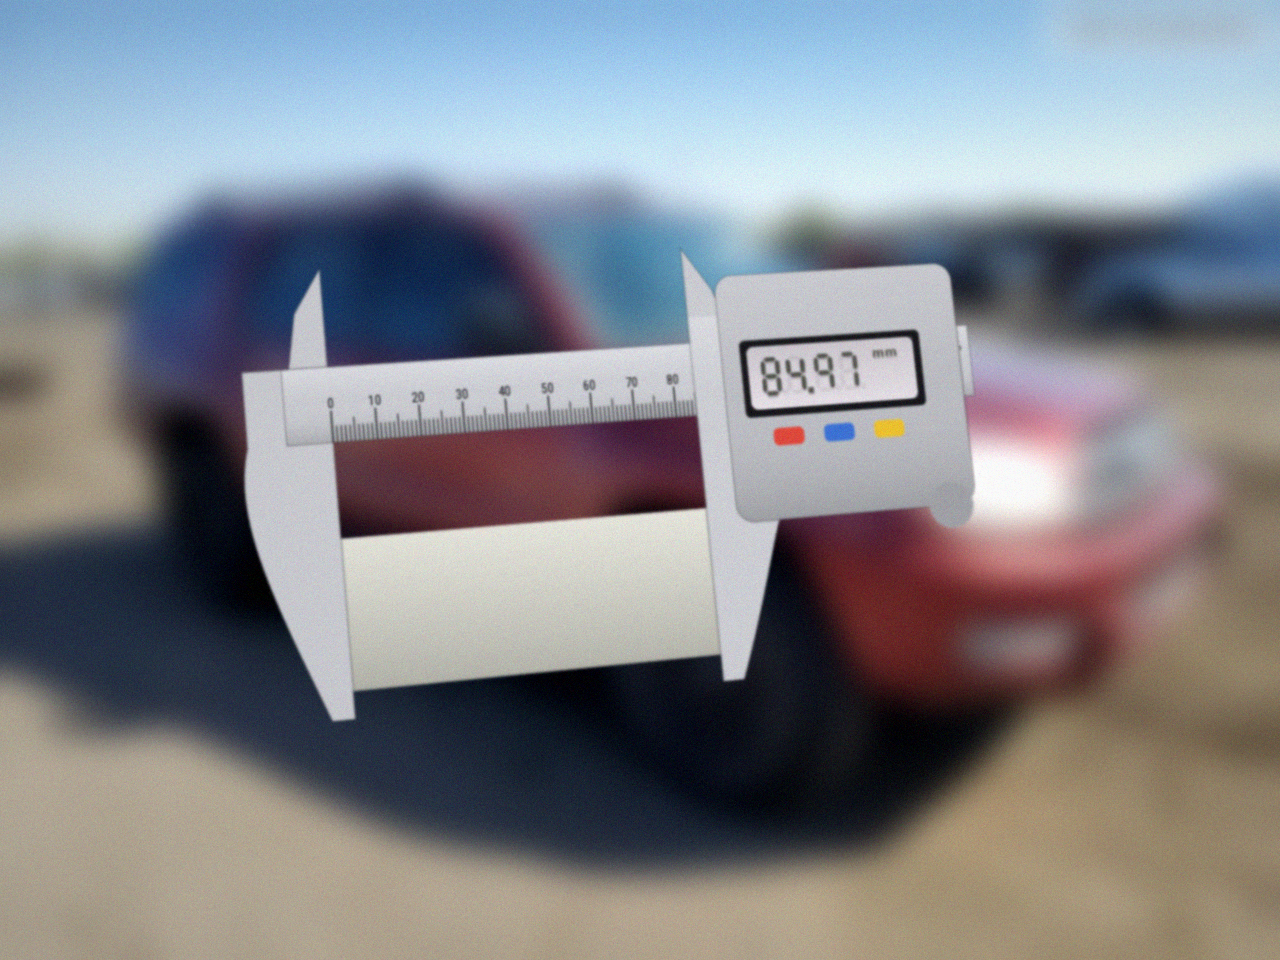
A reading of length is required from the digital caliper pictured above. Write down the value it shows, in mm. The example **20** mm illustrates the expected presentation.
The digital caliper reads **84.97** mm
